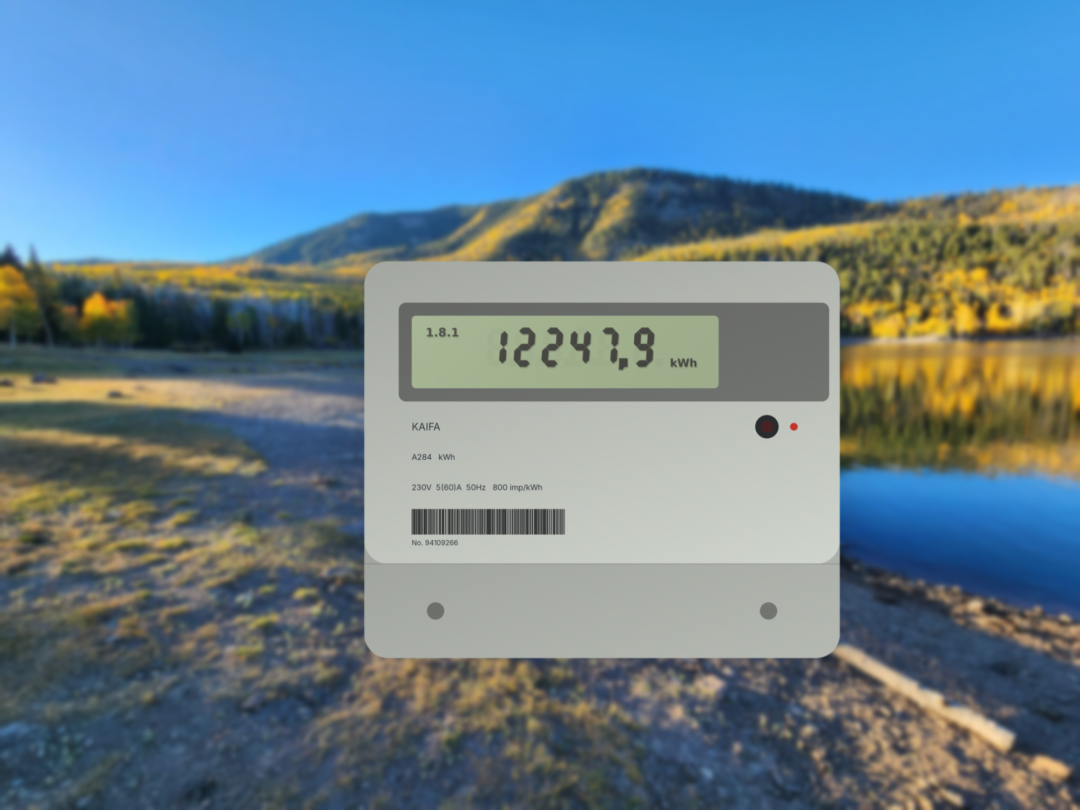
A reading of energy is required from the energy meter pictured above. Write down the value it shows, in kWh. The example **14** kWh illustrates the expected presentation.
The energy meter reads **12247.9** kWh
